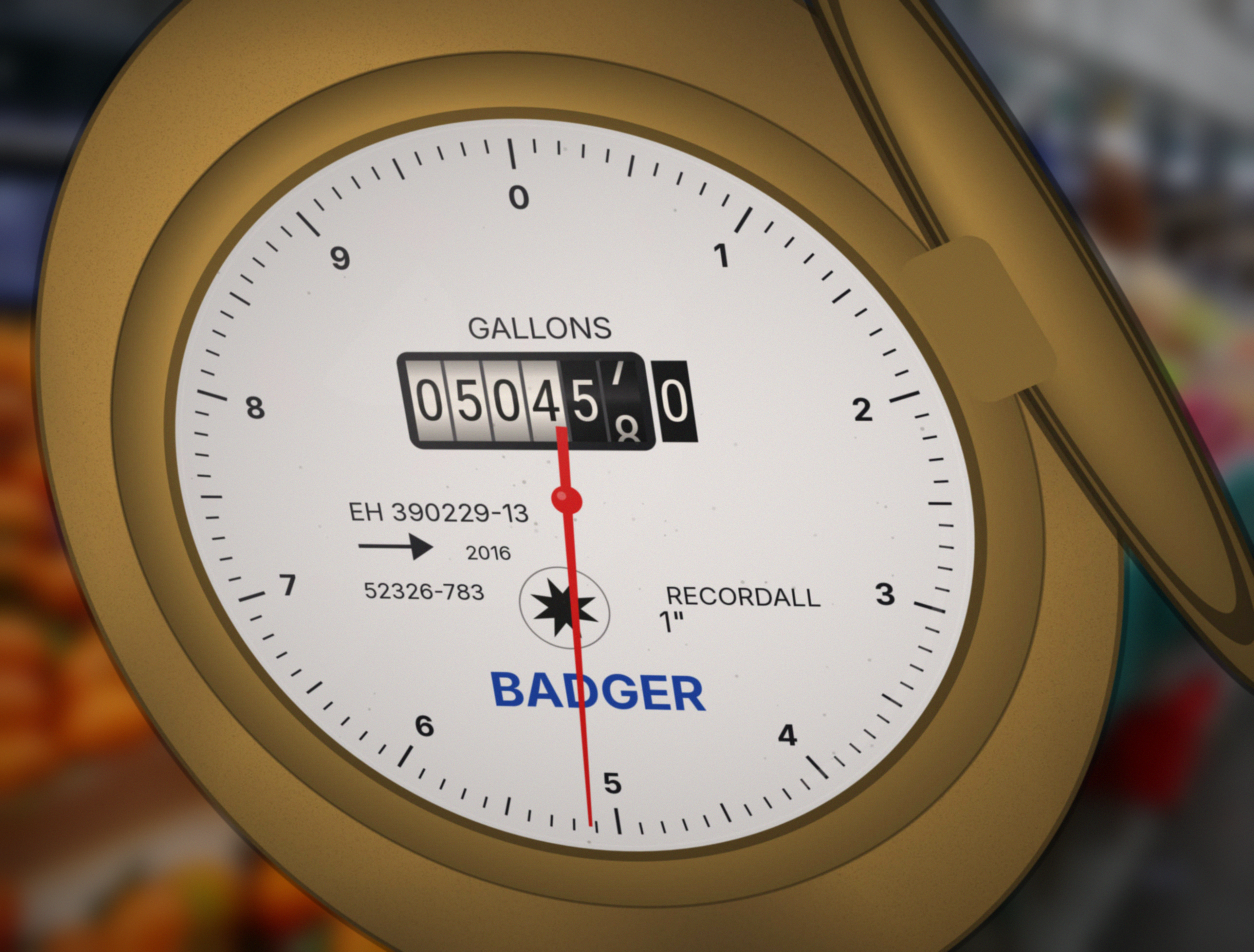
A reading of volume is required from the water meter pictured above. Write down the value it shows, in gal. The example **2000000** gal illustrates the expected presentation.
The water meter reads **504575.1** gal
